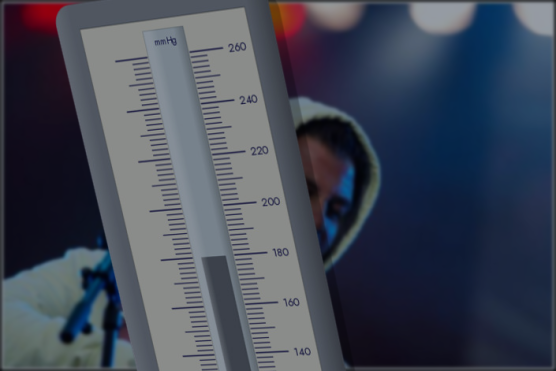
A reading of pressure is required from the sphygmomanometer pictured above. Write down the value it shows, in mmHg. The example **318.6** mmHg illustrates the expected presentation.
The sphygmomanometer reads **180** mmHg
